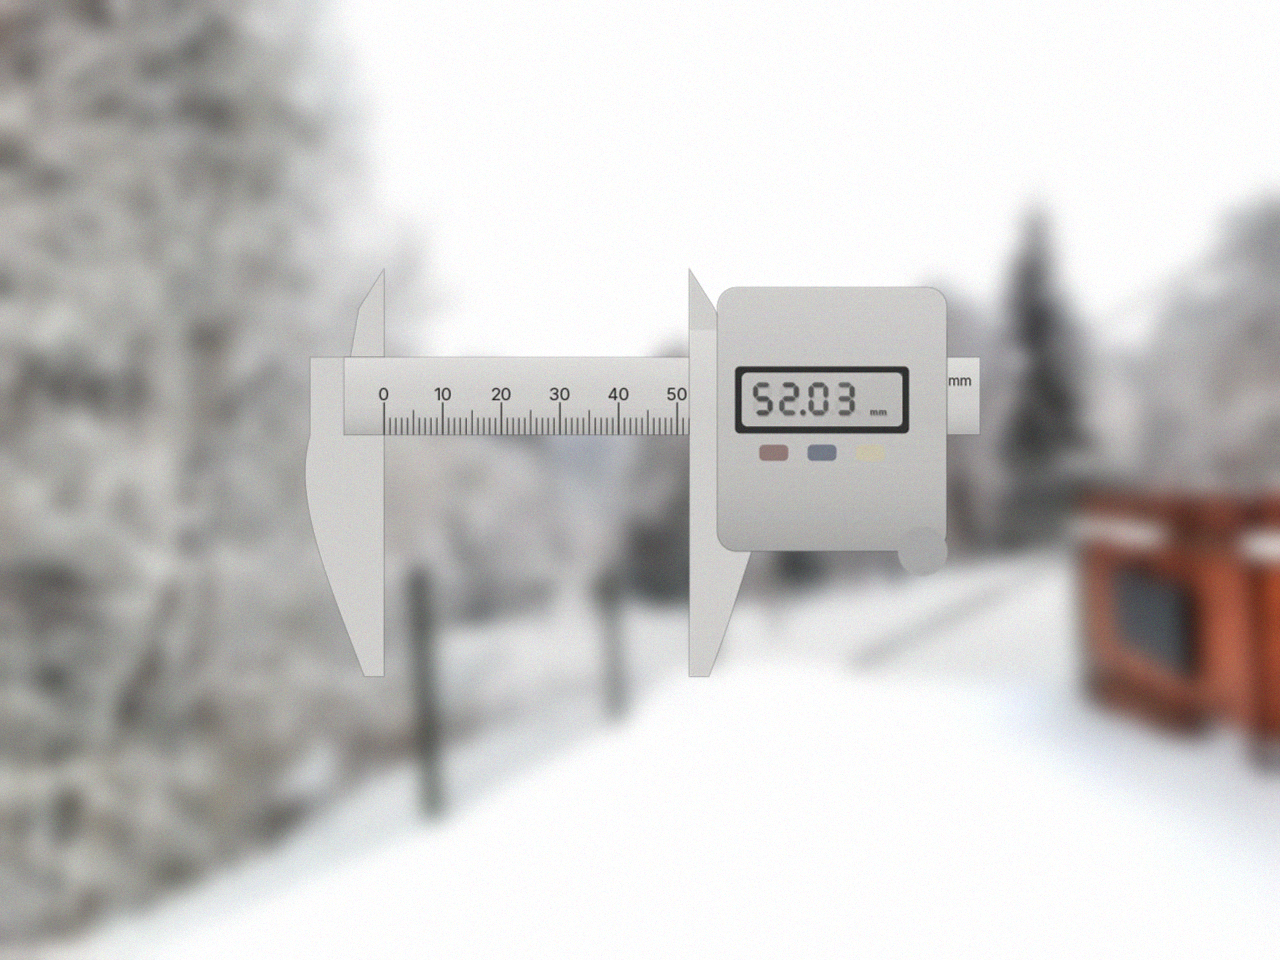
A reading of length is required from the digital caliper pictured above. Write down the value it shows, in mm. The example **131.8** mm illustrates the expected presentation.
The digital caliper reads **52.03** mm
